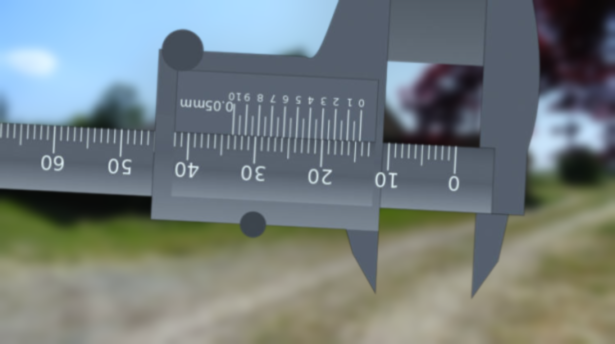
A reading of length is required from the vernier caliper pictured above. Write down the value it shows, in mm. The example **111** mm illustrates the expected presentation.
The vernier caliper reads **14.4** mm
